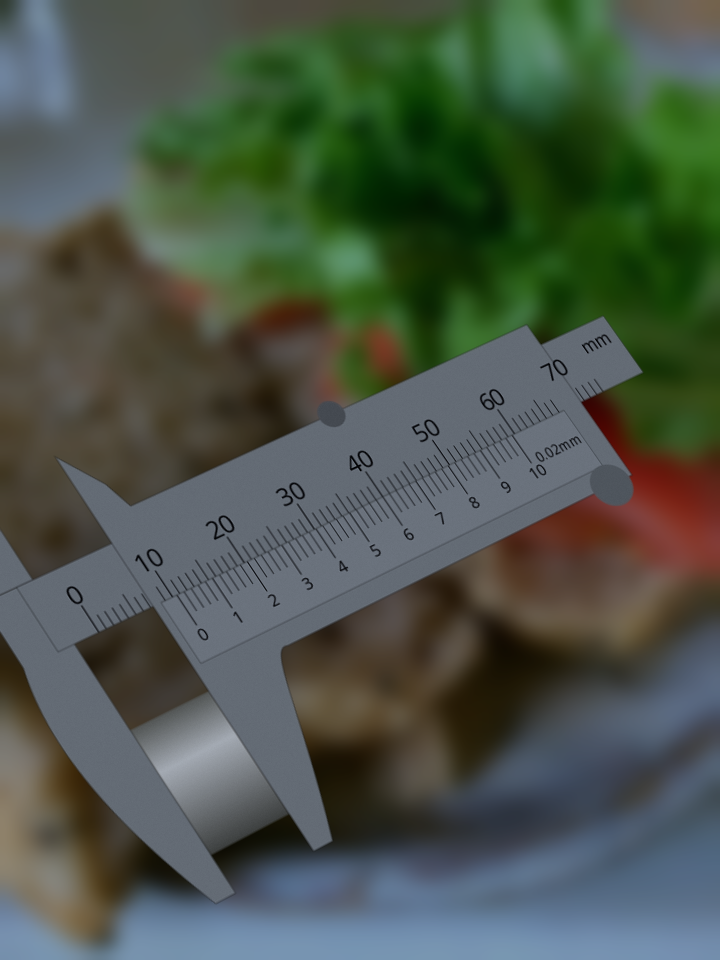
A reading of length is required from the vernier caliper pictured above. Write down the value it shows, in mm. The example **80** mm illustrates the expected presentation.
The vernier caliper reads **10.6** mm
